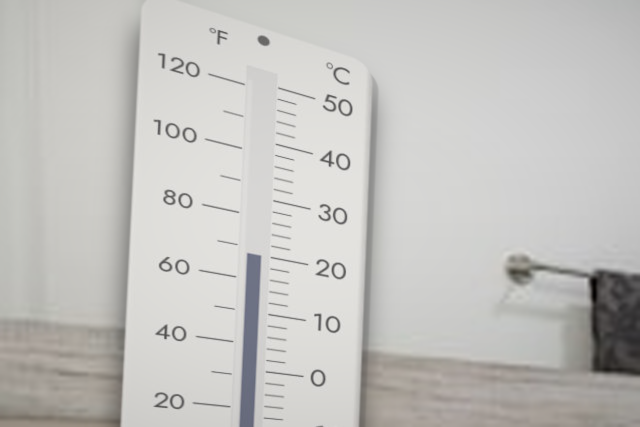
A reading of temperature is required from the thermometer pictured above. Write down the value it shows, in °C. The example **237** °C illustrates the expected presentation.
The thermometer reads **20** °C
